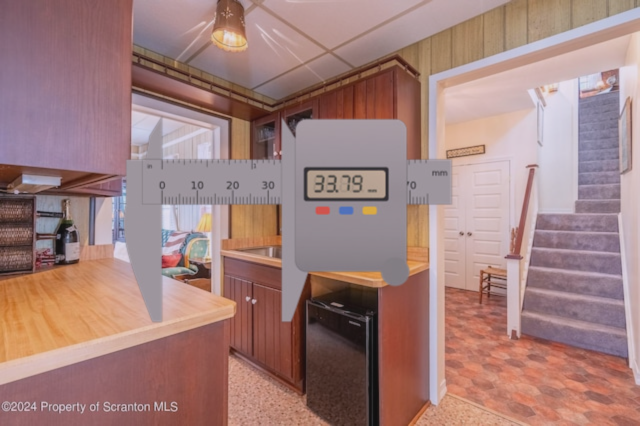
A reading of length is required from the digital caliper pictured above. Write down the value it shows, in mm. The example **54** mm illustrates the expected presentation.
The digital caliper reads **33.79** mm
